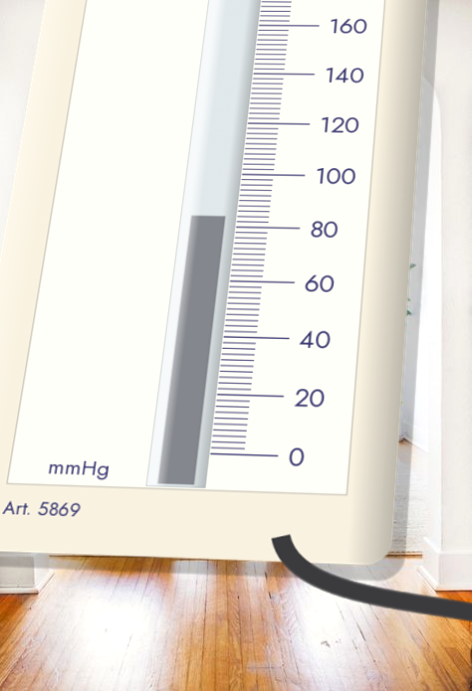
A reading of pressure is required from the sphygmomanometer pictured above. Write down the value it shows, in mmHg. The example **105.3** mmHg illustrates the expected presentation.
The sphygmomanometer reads **84** mmHg
